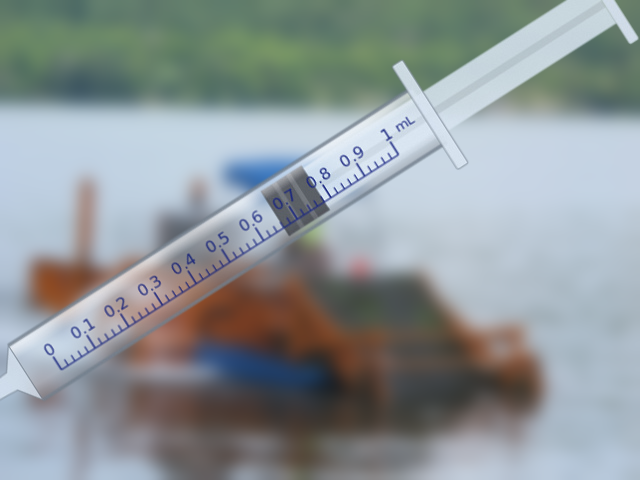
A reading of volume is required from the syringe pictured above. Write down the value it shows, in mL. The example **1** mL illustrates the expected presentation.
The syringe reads **0.66** mL
